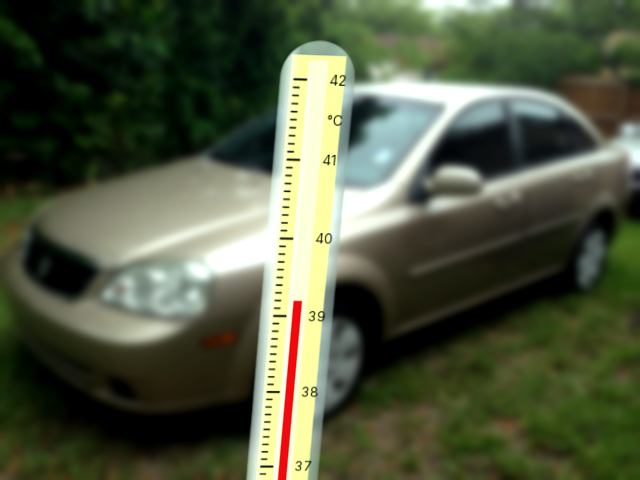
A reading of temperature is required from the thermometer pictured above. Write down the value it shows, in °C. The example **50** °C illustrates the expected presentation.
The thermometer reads **39.2** °C
